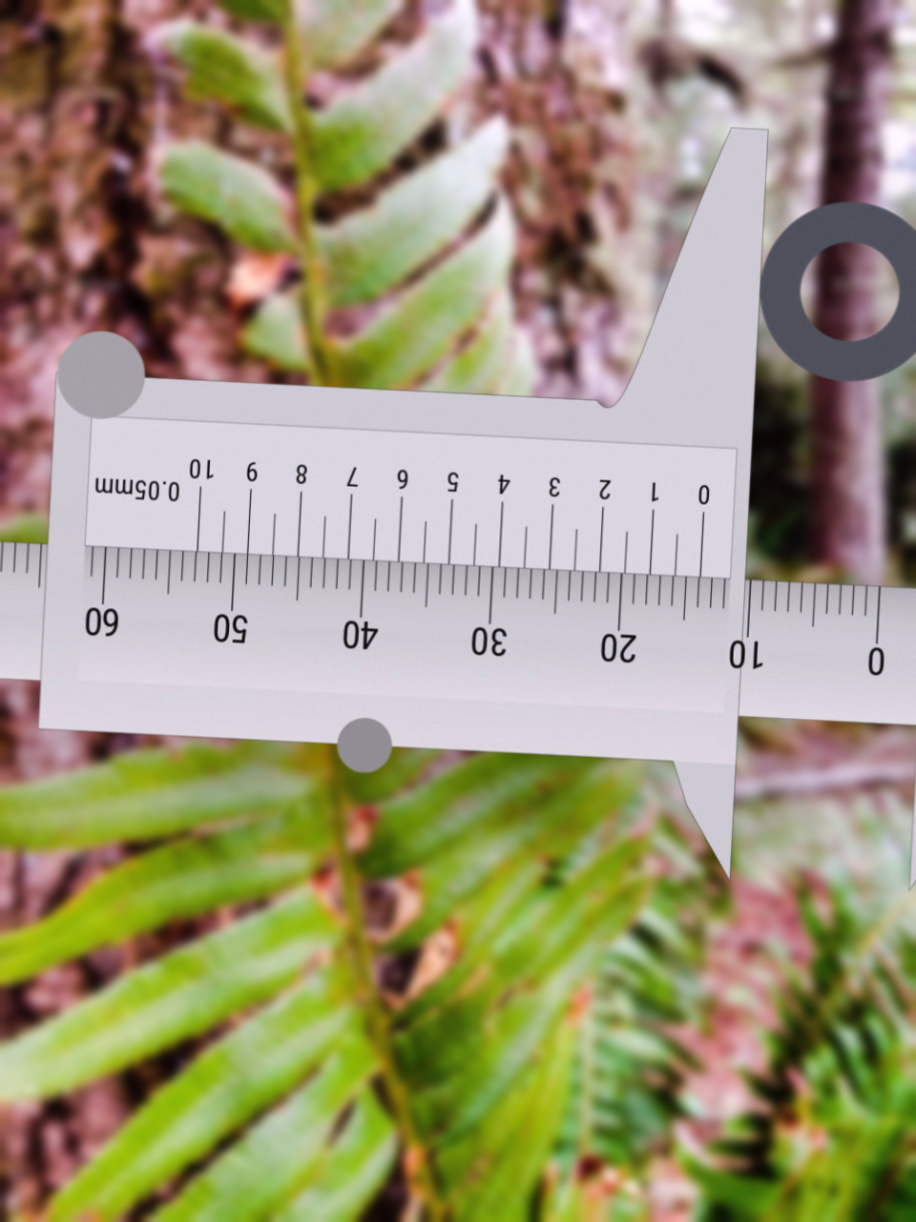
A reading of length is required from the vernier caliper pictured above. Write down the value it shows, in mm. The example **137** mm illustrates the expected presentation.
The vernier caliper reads **13.9** mm
